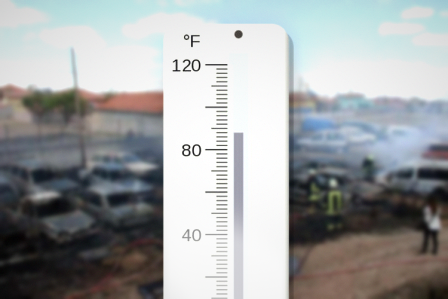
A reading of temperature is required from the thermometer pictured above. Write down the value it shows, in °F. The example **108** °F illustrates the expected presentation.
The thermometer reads **88** °F
